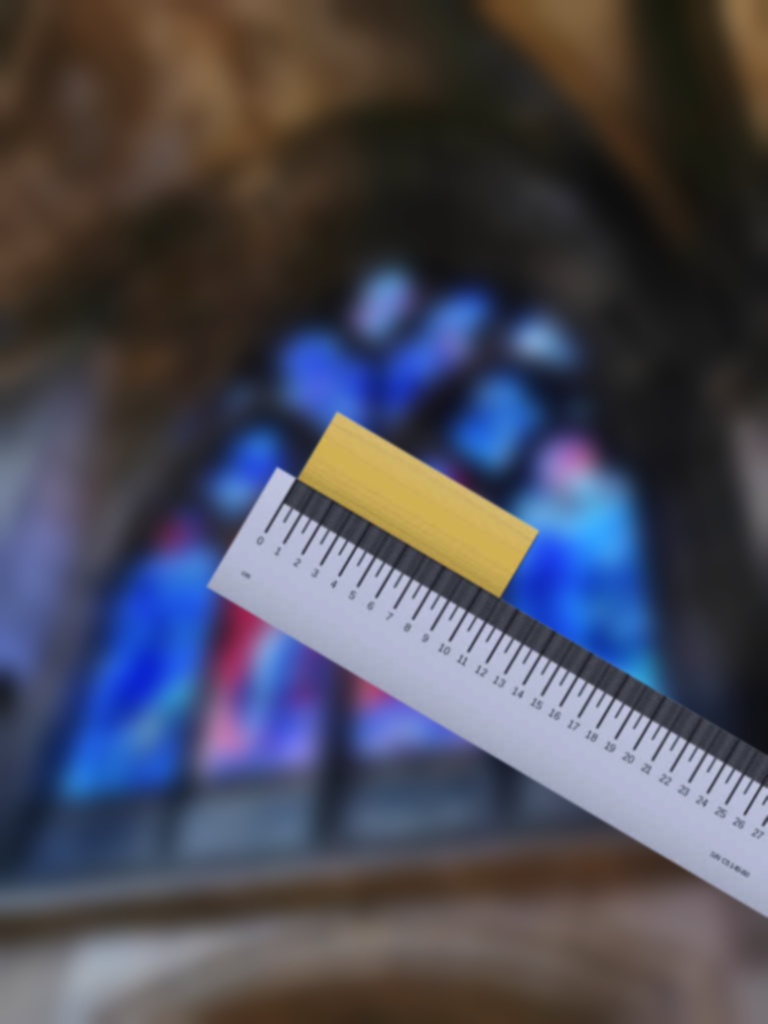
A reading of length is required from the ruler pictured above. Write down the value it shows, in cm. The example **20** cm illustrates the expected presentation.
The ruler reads **11** cm
